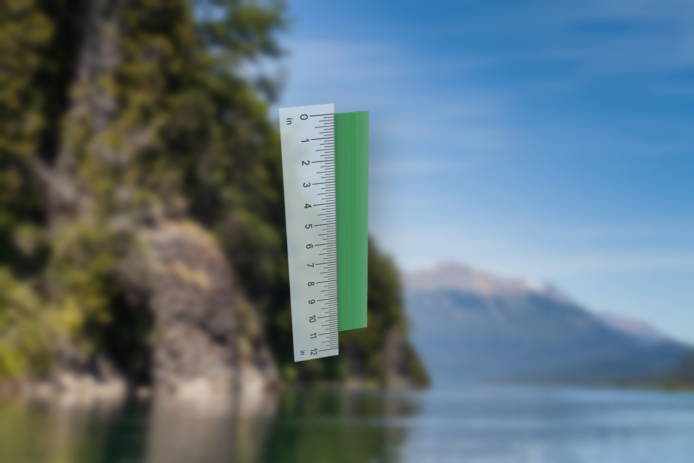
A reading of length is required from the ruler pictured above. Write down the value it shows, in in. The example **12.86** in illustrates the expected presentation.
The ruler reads **11** in
